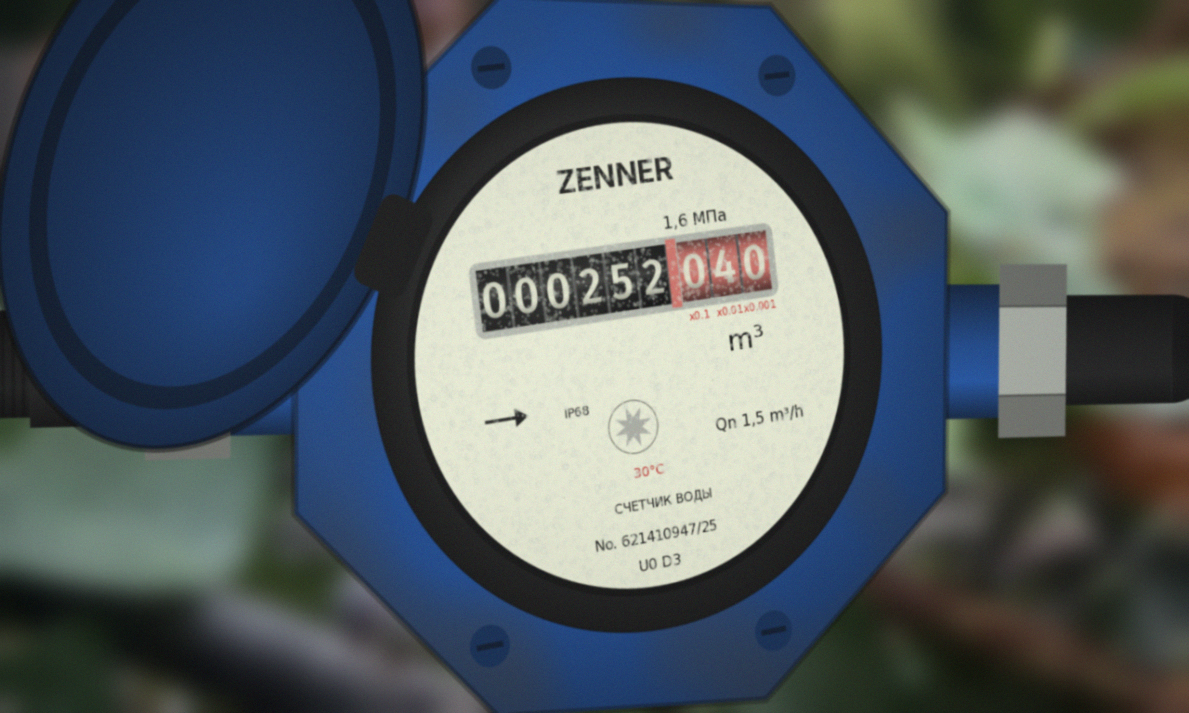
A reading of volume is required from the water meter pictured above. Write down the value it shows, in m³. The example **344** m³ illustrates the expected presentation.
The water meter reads **252.040** m³
